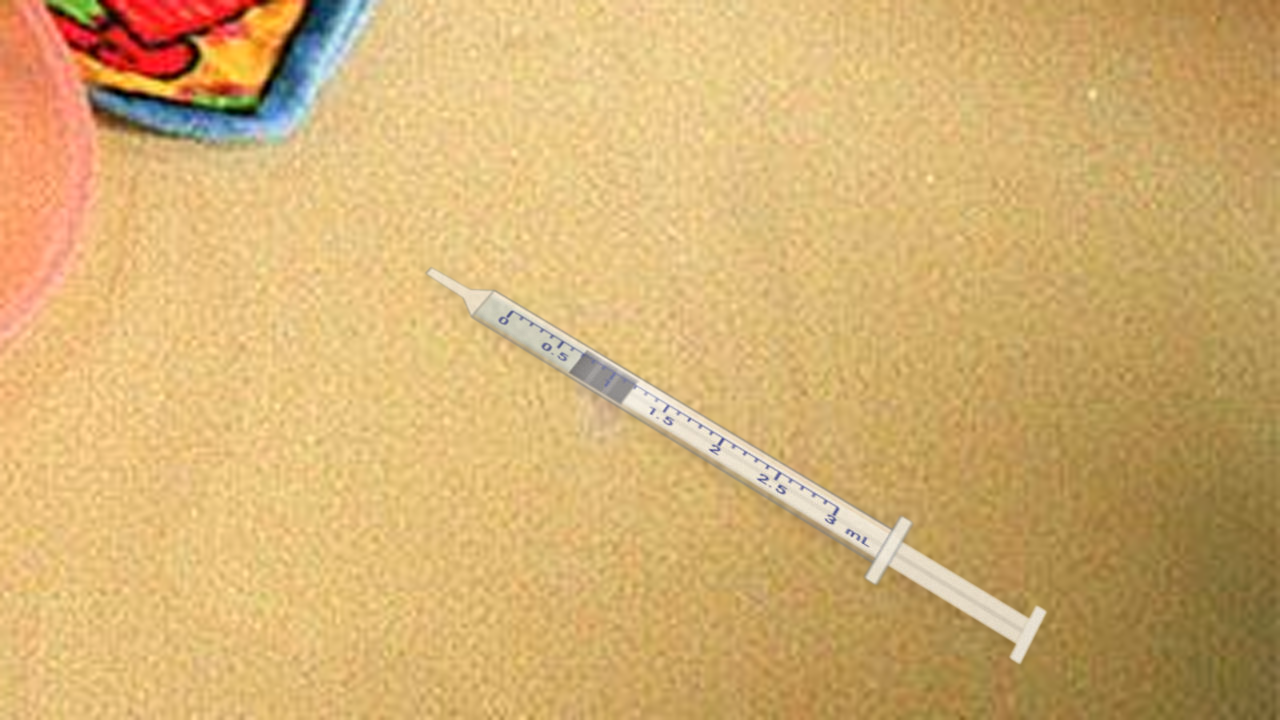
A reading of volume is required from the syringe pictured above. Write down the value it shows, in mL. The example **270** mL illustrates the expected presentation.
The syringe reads **0.7** mL
